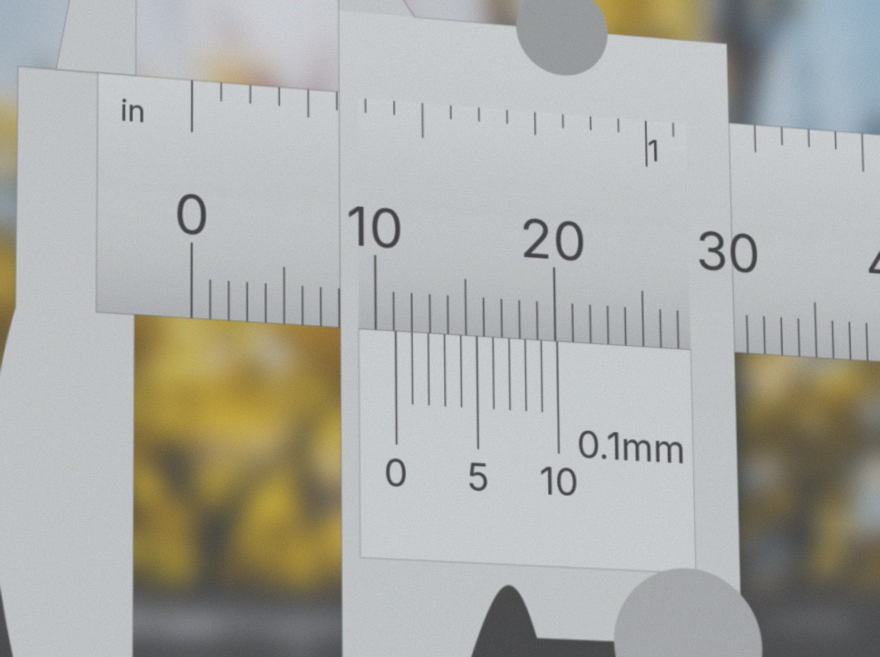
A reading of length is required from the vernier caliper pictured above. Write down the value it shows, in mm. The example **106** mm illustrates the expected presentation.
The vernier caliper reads **11.1** mm
